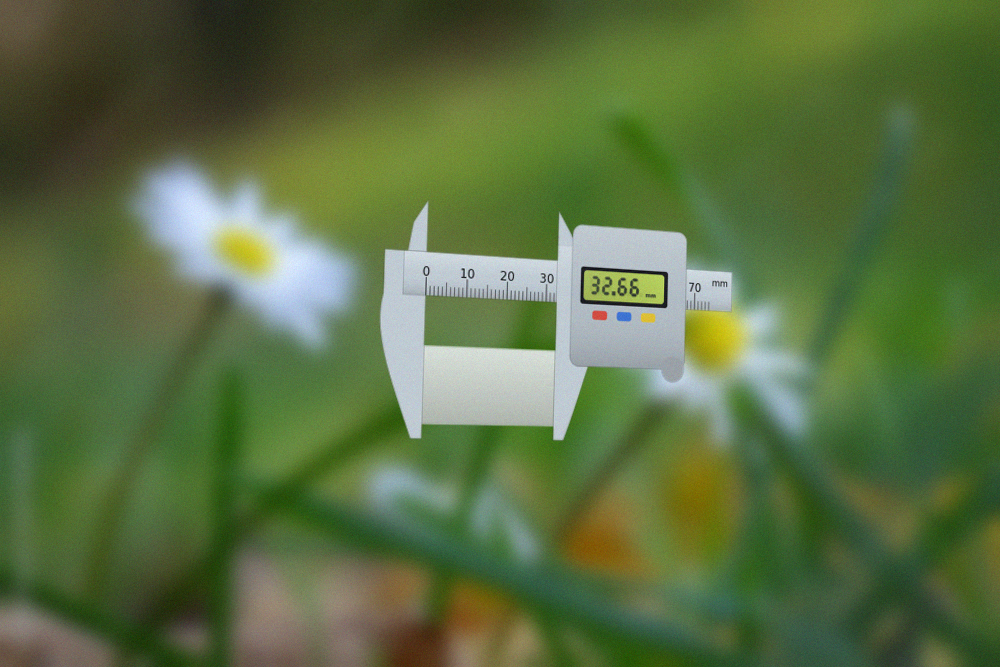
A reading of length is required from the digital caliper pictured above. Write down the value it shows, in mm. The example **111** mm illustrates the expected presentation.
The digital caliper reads **32.66** mm
